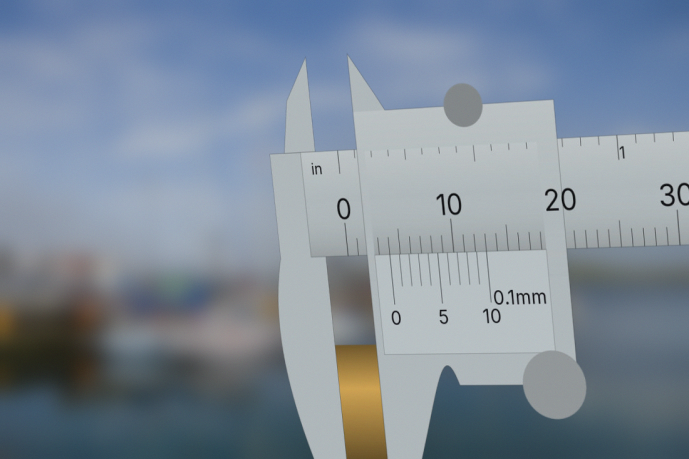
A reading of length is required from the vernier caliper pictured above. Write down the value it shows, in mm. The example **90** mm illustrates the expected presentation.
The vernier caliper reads **4.0** mm
